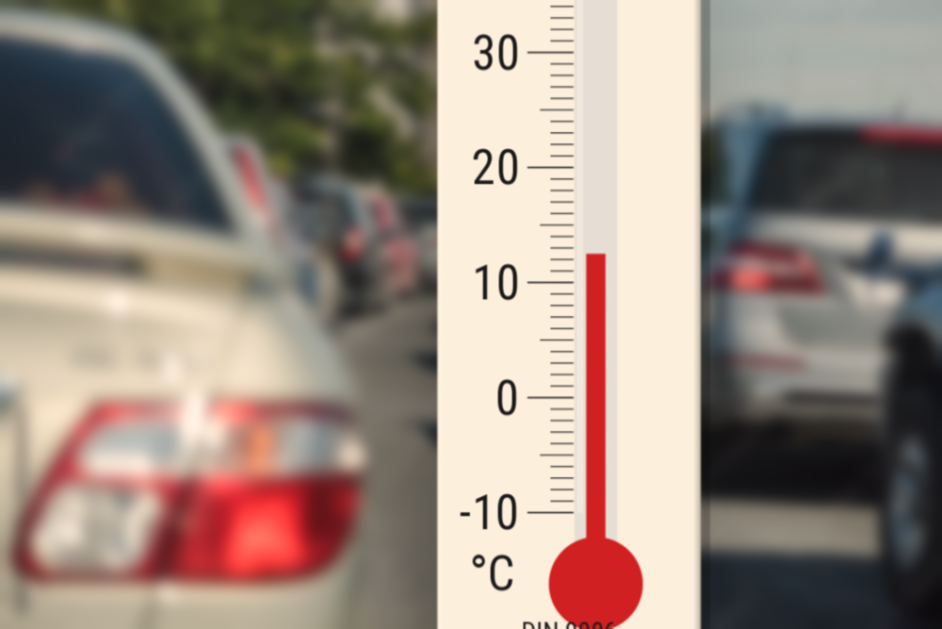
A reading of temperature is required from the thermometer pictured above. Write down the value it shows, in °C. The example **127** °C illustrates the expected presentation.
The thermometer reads **12.5** °C
